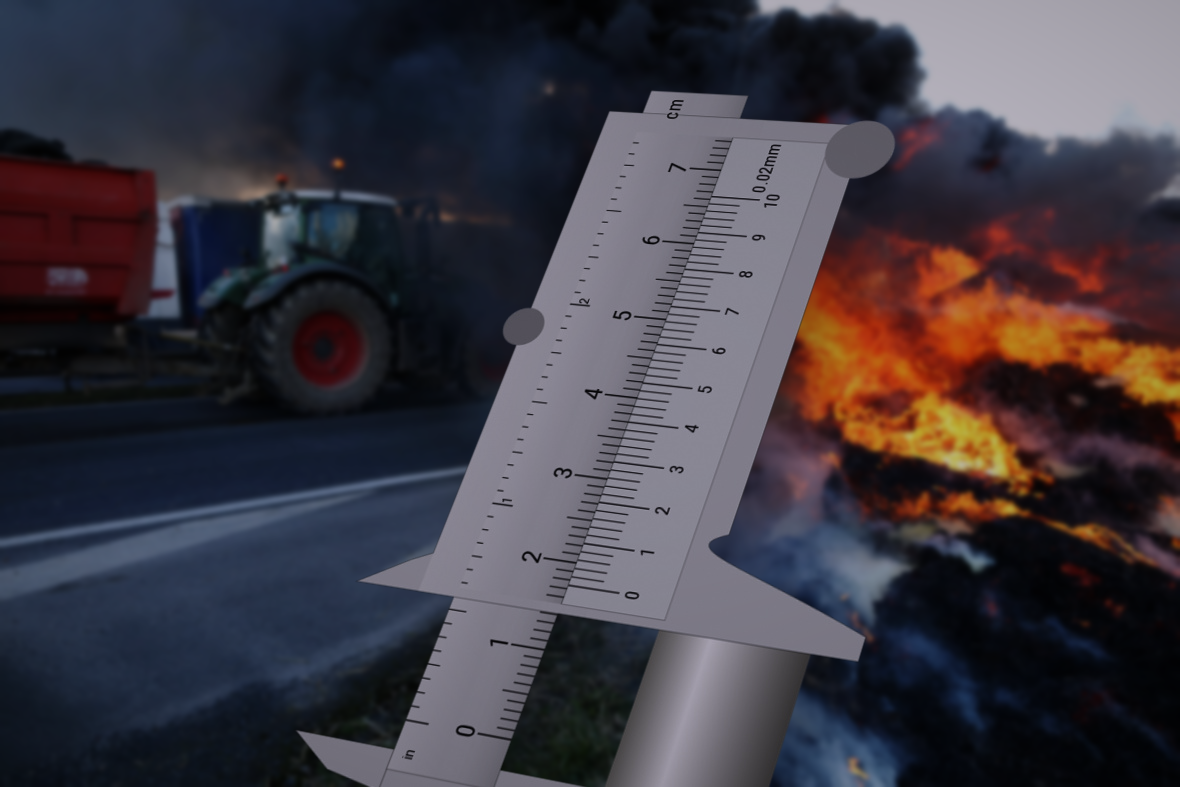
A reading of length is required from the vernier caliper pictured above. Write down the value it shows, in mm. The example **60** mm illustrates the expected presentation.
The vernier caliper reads **17.4** mm
